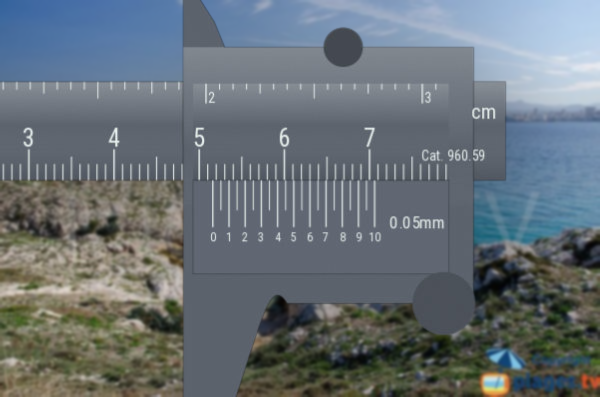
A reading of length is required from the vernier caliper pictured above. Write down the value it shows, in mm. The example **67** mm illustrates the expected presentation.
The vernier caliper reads **51.6** mm
